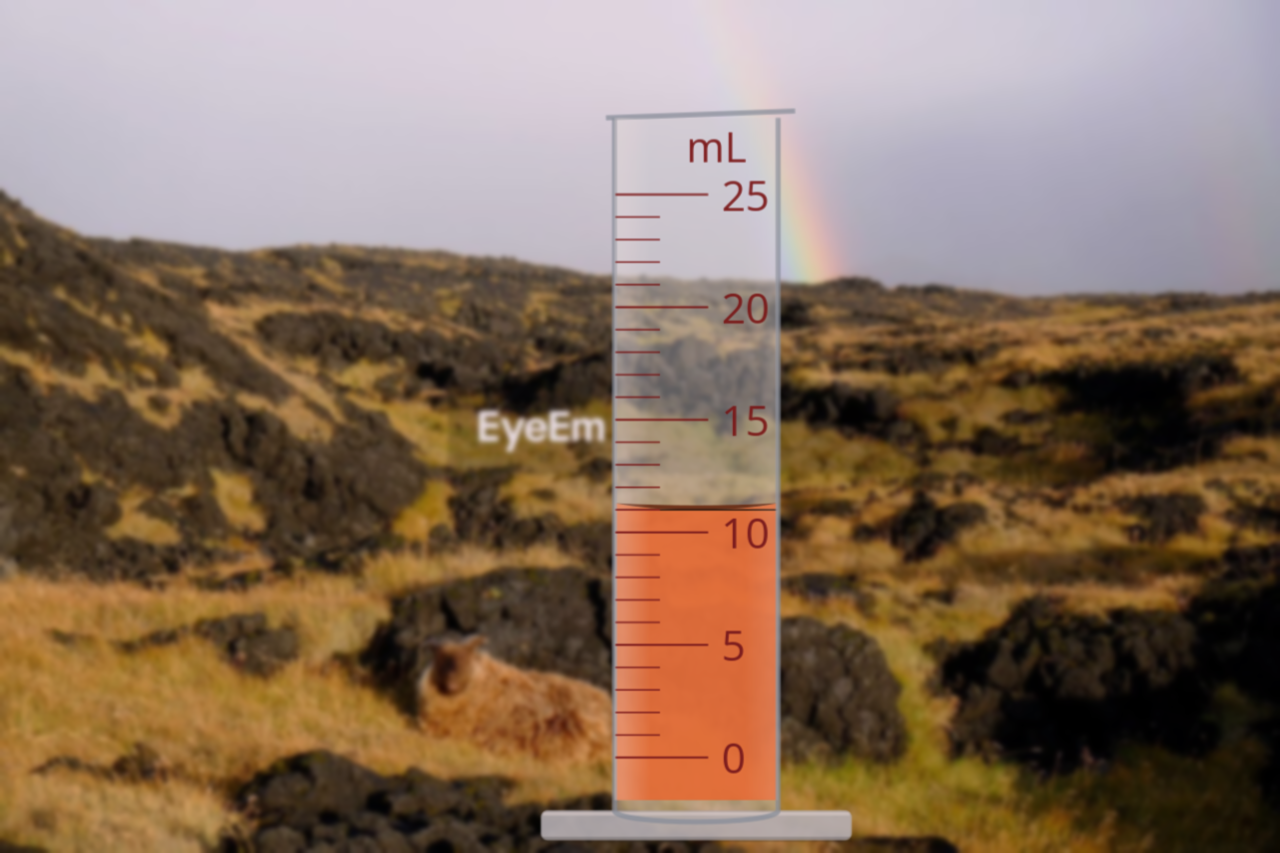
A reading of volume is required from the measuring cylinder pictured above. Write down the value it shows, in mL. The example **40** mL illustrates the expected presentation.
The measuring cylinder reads **11** mL
